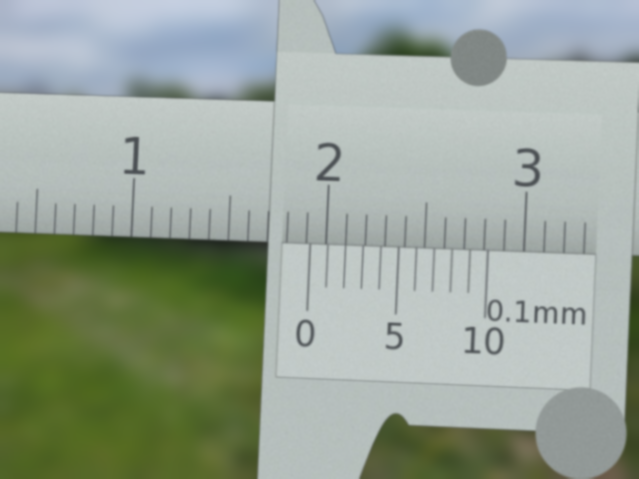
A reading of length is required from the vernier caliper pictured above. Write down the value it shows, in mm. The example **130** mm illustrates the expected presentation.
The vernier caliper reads **19.2** mm
